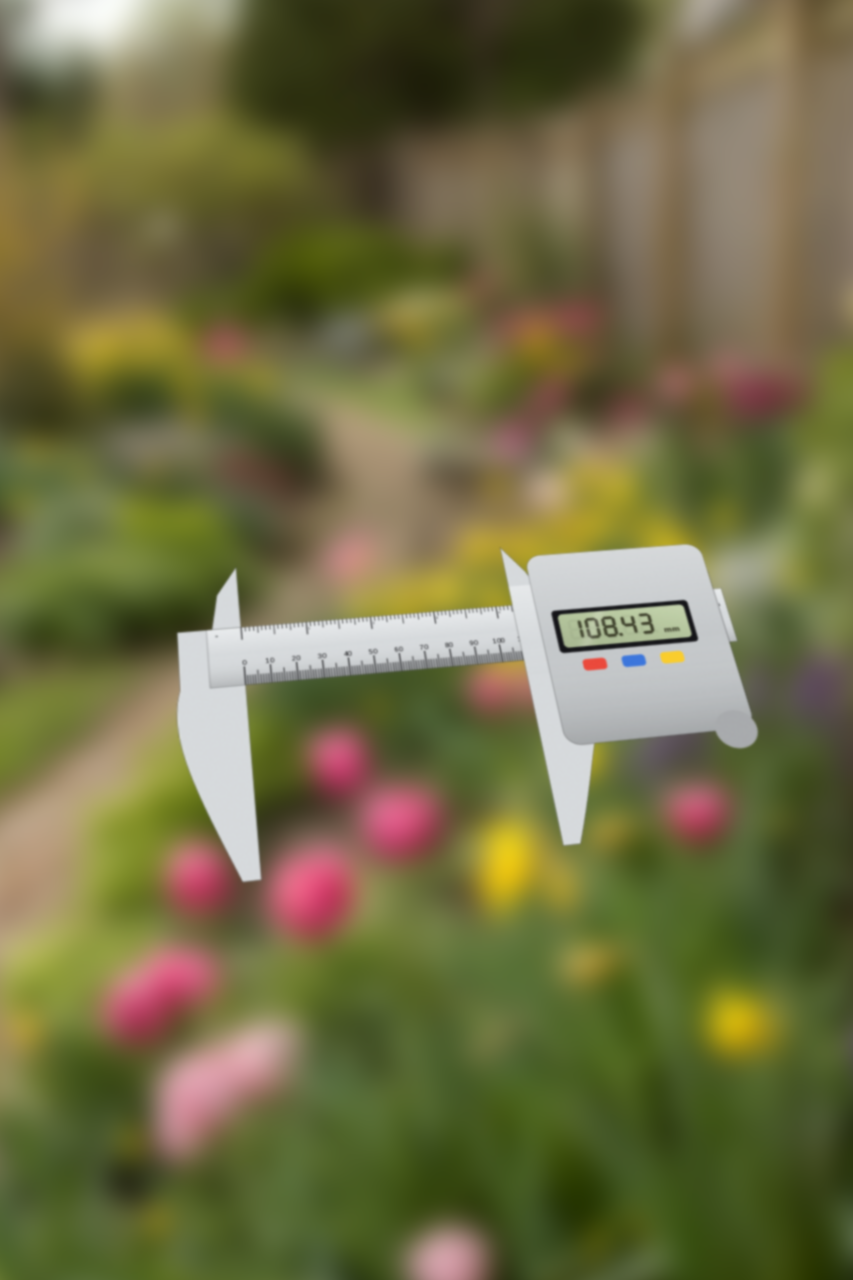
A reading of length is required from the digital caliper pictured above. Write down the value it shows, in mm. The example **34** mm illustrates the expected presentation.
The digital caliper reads **108.43** mm
